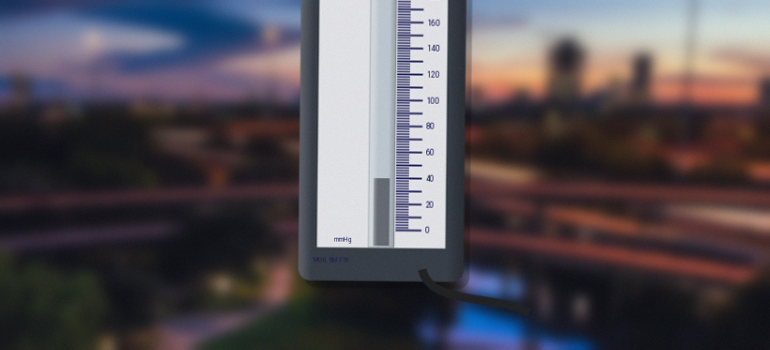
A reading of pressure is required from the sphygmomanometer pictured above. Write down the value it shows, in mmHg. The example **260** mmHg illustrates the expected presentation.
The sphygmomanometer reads **40** mmHg
